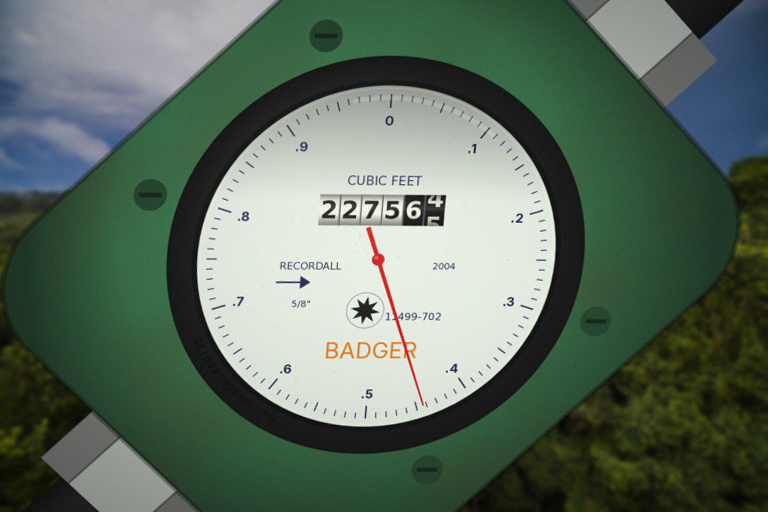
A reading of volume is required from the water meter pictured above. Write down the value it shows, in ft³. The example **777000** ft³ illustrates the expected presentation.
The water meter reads **227564.44** ft³
